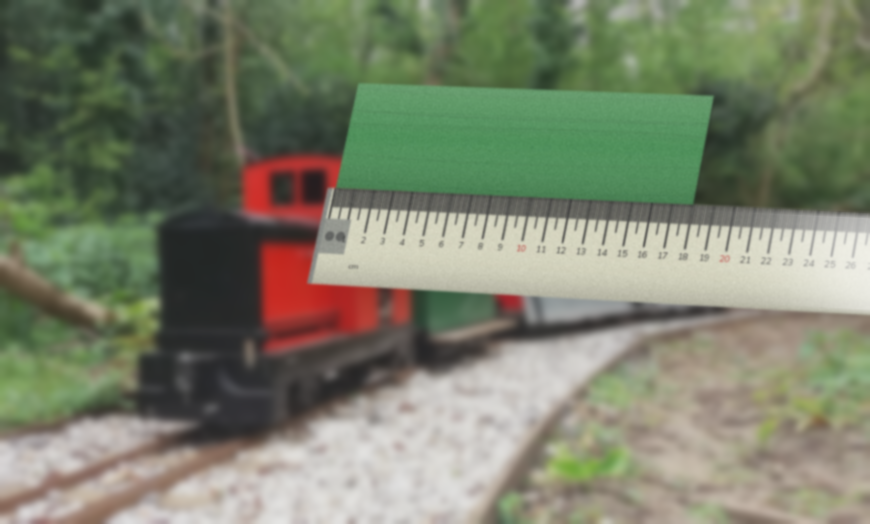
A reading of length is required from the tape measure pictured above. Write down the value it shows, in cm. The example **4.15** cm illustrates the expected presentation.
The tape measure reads **18** cm
